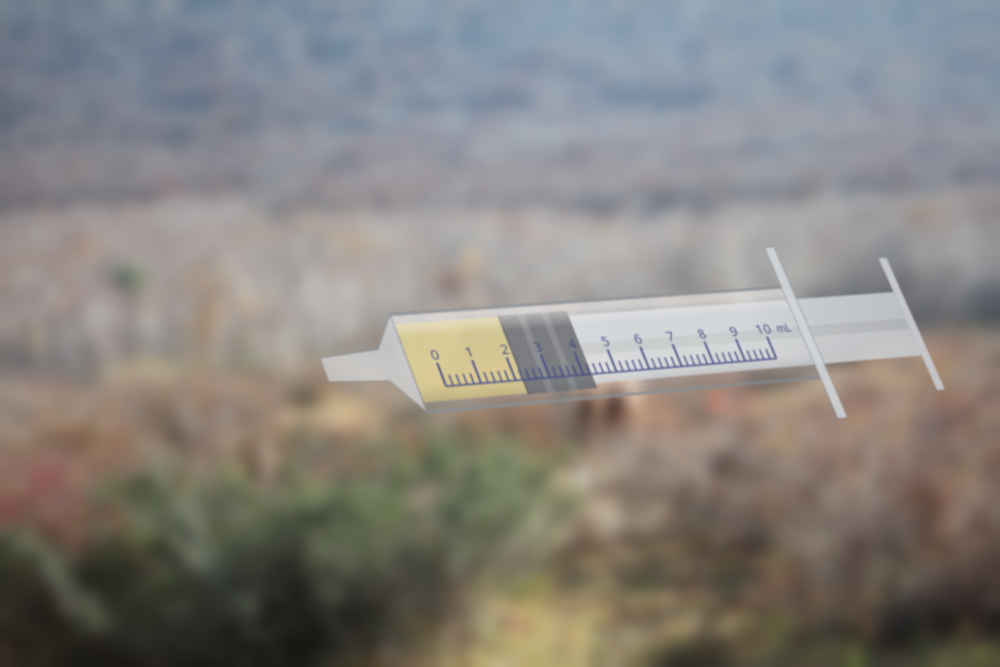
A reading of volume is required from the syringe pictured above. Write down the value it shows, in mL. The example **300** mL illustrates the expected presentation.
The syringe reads **2.2** mL
